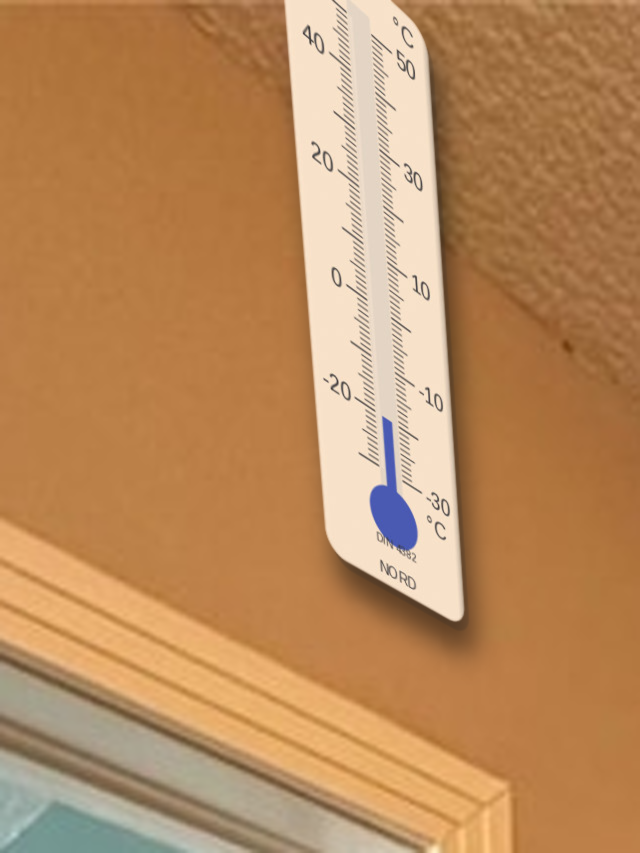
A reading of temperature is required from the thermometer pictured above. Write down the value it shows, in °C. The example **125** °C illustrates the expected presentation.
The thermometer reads **-20** °C
